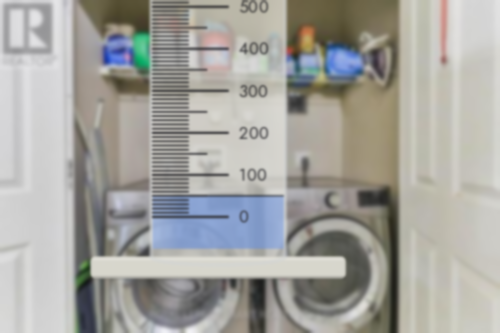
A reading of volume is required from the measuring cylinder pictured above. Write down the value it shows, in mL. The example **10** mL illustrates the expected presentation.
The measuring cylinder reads **50** mL
